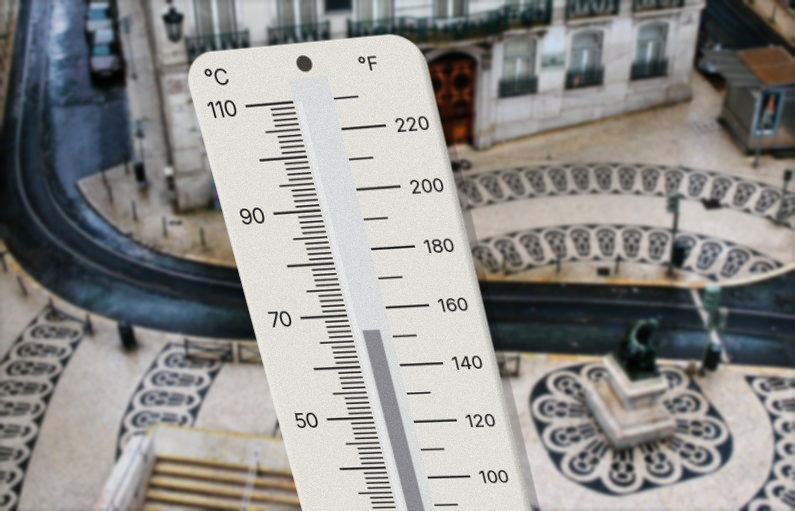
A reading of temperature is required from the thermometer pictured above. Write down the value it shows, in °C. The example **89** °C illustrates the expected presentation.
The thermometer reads **67** °C
